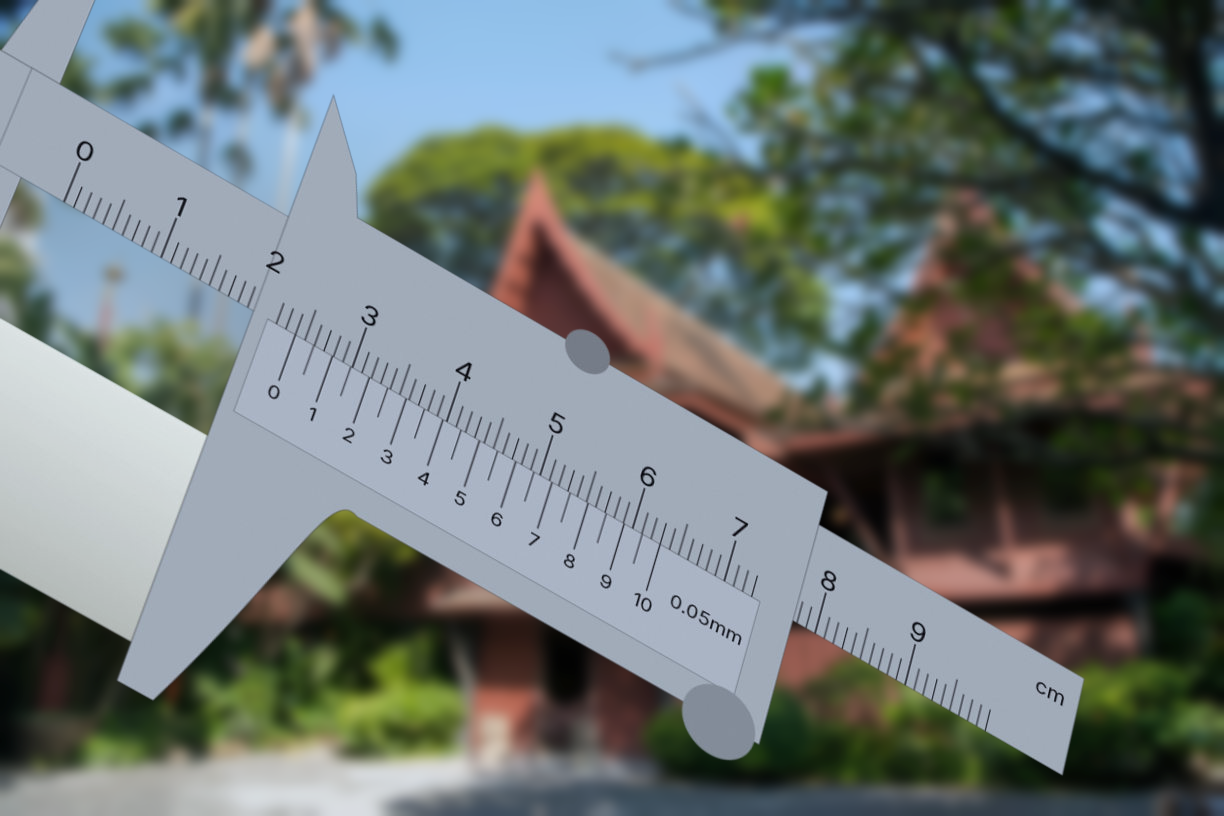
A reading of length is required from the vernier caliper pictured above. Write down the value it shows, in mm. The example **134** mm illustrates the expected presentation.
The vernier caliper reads **24.0** mm
